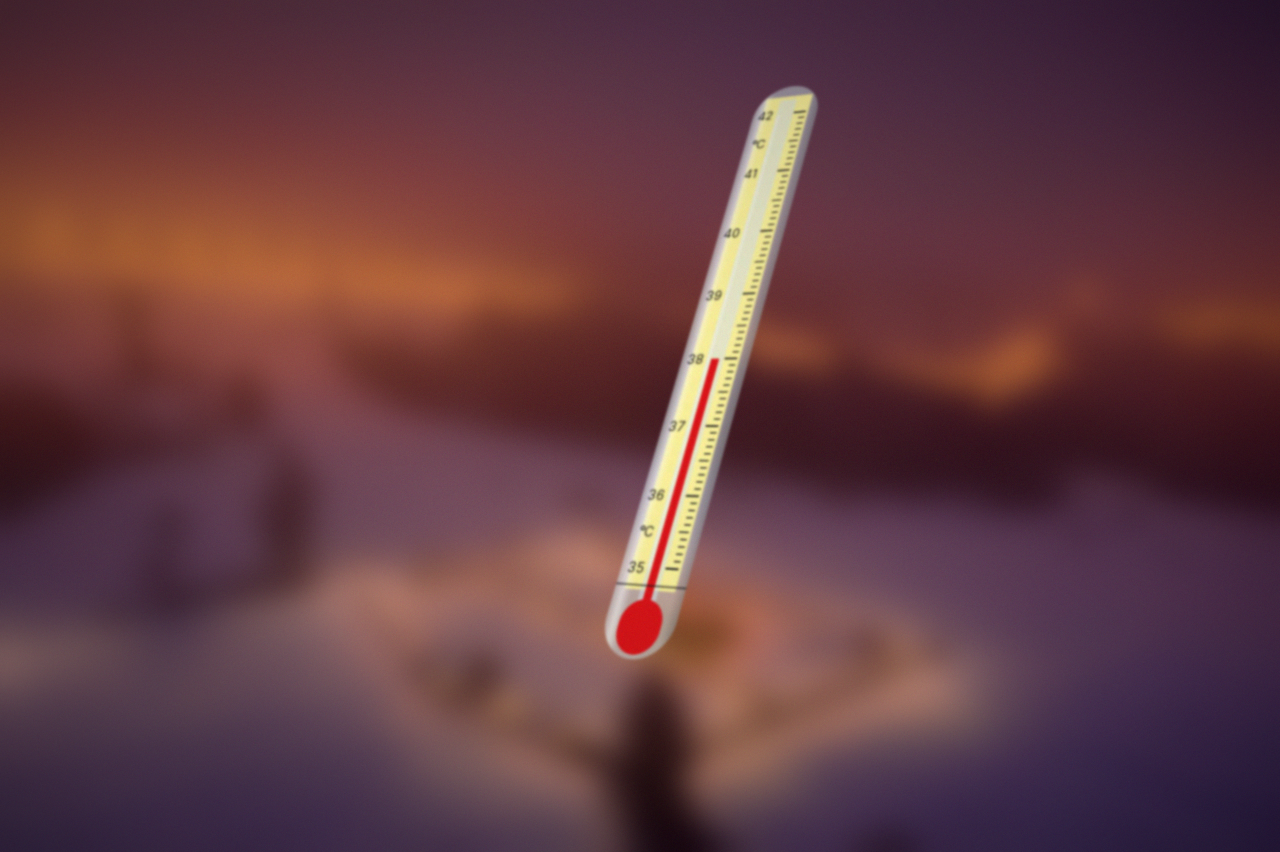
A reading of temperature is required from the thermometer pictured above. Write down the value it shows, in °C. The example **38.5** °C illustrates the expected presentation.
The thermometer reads **38** °C
